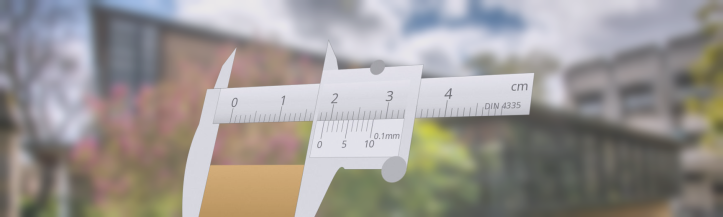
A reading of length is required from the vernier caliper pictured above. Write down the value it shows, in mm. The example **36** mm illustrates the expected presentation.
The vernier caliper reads **18.8** mm
